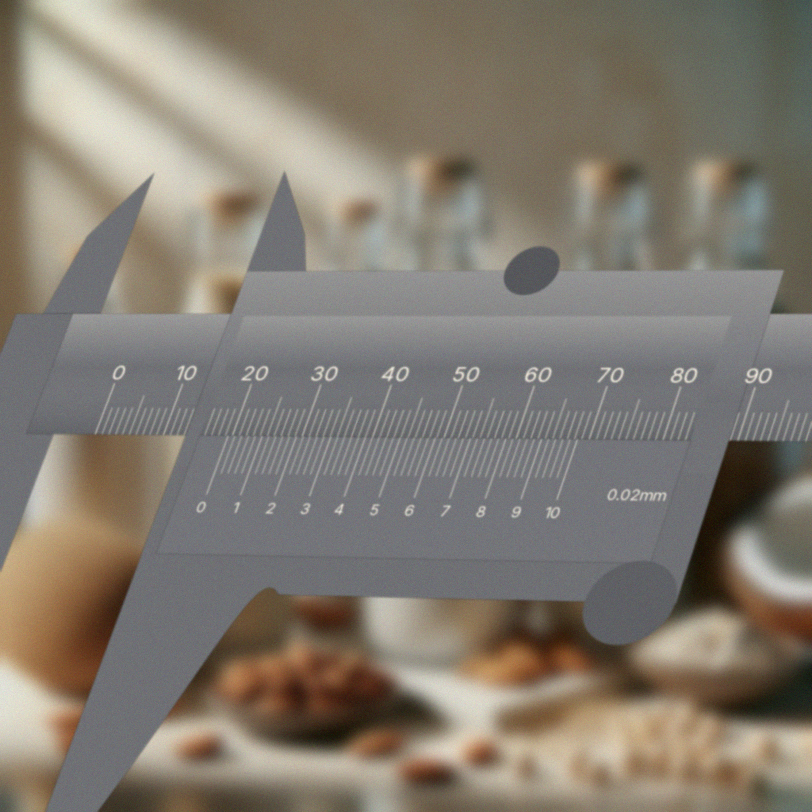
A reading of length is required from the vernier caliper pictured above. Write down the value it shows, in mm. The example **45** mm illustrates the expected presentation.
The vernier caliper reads **19.4** mm
